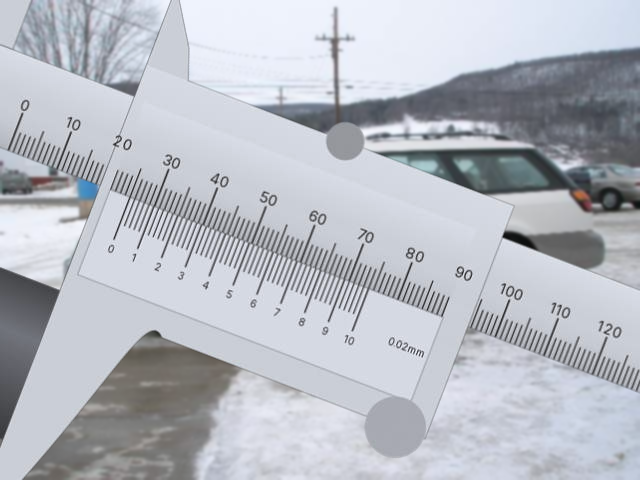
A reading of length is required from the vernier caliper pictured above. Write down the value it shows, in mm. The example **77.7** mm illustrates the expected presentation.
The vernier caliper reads **25.0** mm
